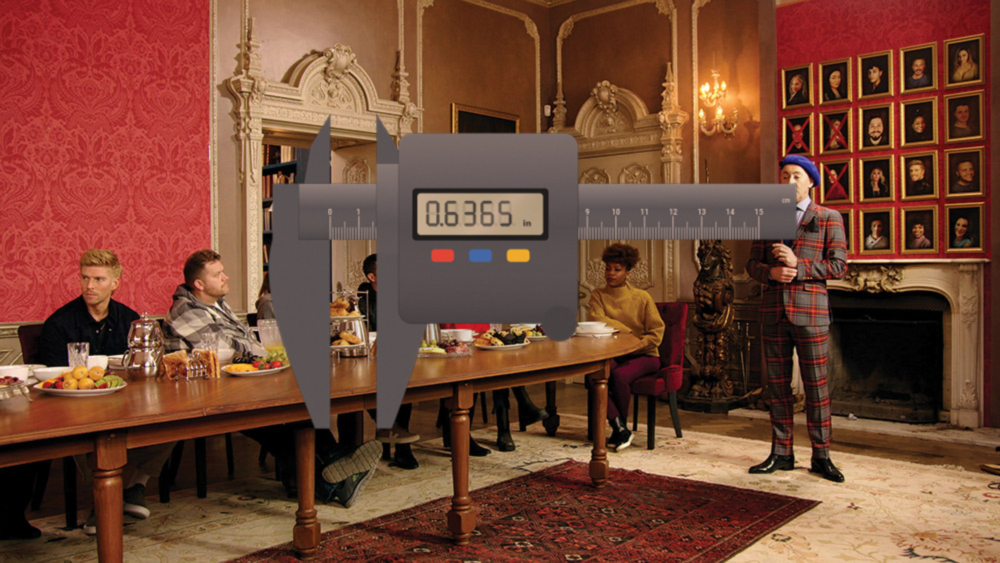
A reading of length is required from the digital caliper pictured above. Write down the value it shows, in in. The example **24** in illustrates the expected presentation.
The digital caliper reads **0.6365** in
